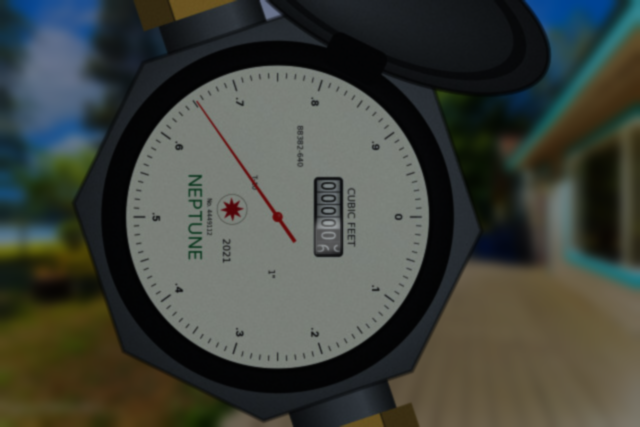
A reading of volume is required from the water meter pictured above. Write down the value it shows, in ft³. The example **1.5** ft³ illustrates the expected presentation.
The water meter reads **5.65** ft³
